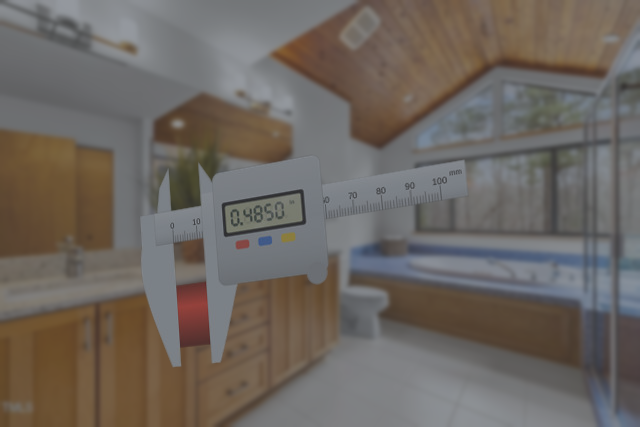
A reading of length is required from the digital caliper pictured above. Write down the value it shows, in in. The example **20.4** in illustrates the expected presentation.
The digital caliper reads **0.4850** in
